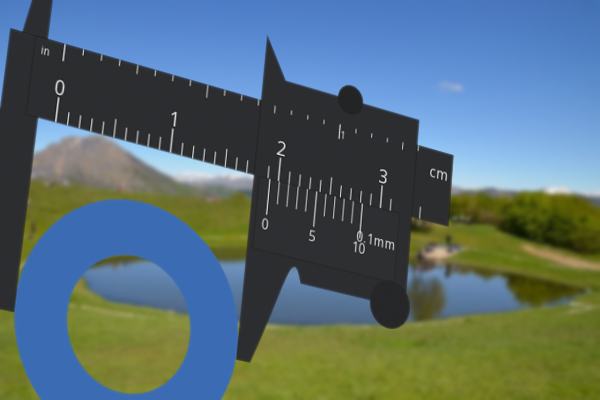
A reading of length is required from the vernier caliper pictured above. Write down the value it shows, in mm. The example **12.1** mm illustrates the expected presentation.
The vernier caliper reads **19.2** mm
